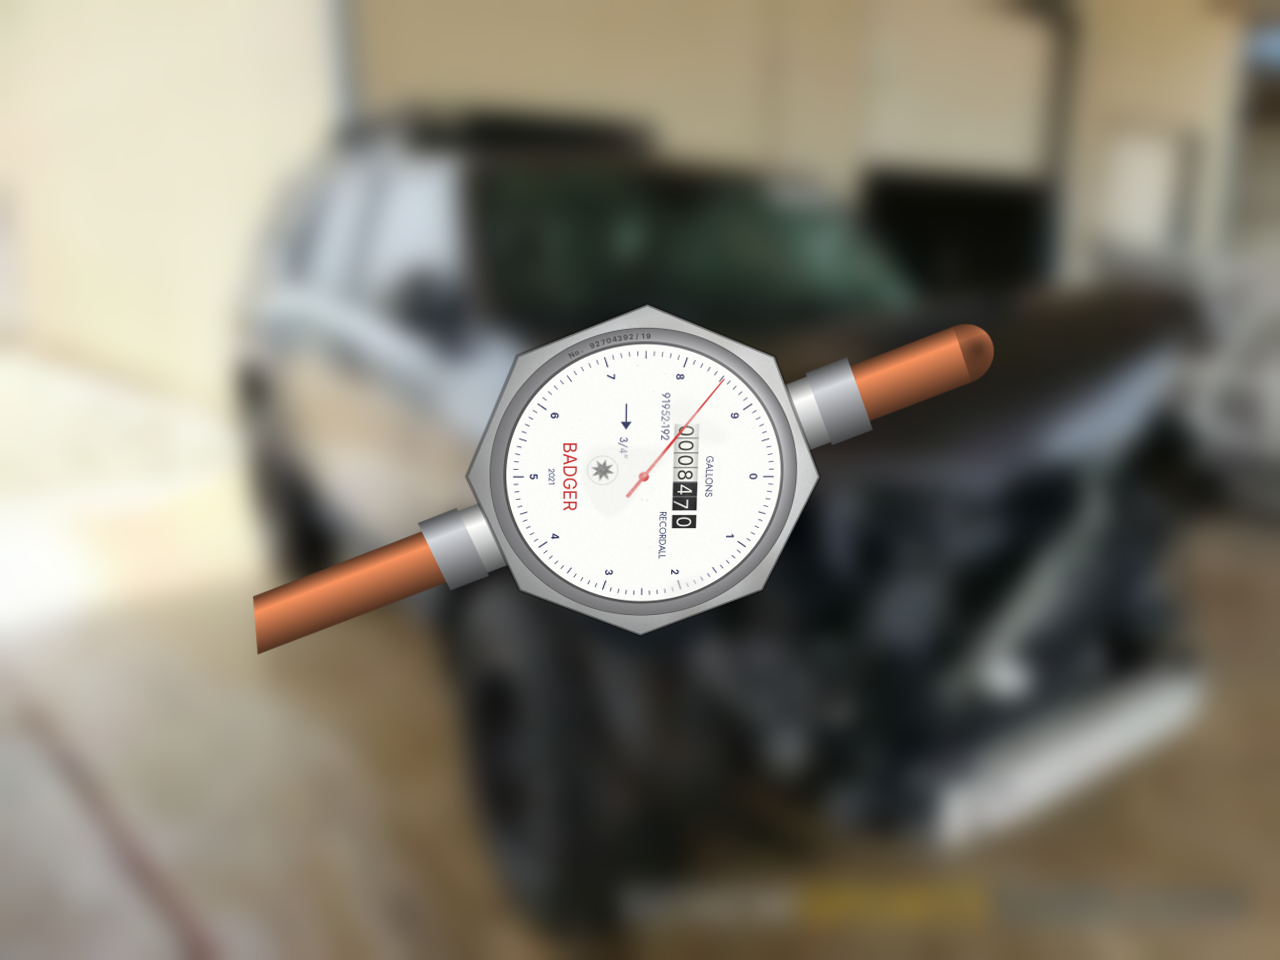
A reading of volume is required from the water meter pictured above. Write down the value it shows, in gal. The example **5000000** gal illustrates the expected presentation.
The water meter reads **8468.5** gal
